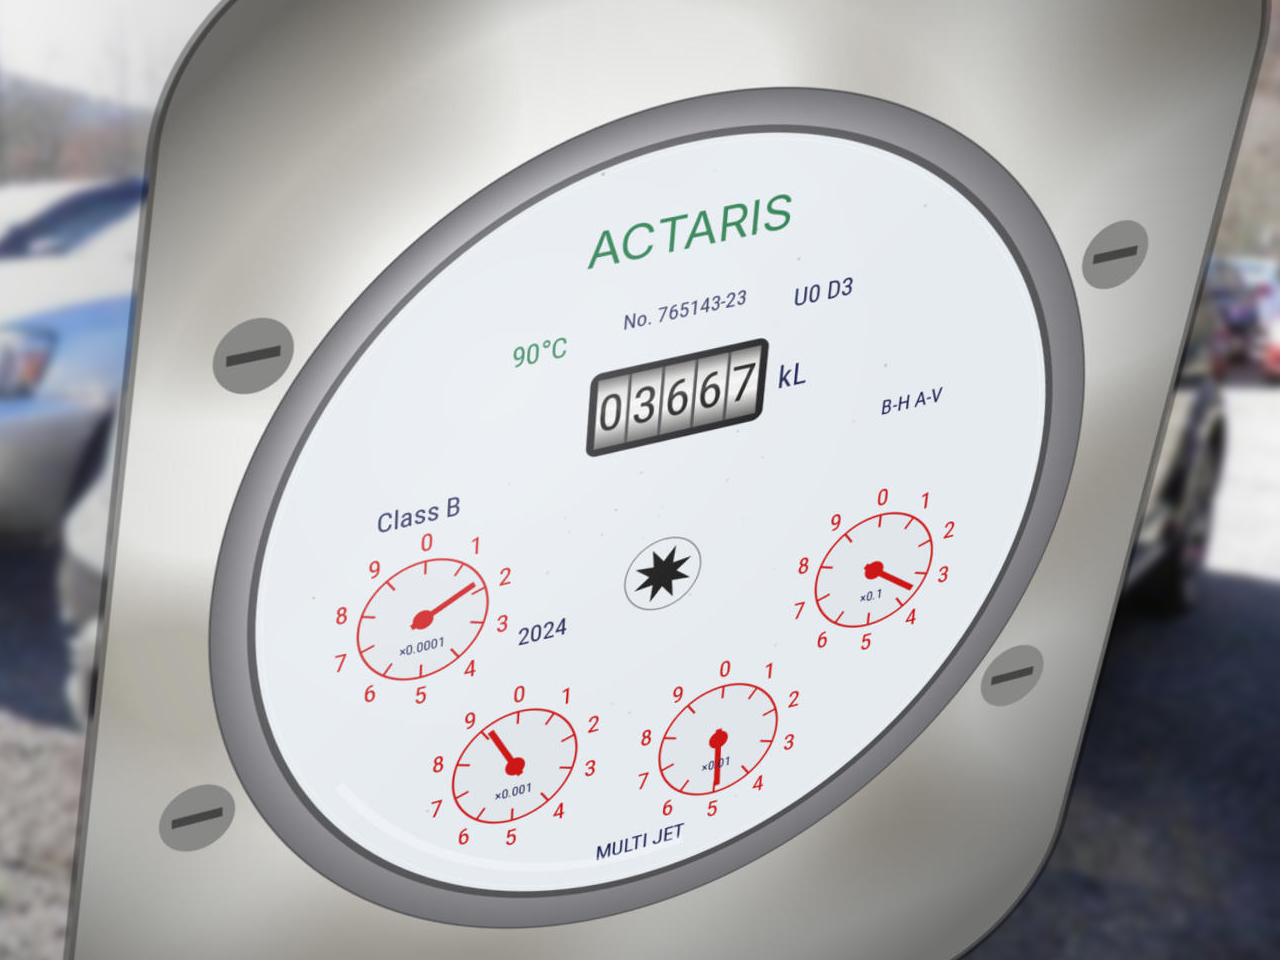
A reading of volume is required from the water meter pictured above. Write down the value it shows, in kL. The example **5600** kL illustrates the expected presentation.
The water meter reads **3667.3491** kL
